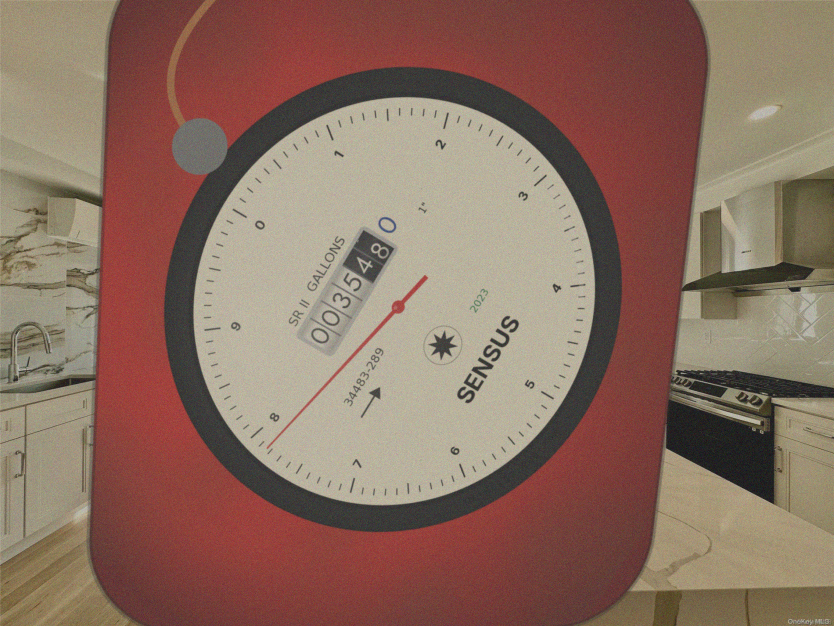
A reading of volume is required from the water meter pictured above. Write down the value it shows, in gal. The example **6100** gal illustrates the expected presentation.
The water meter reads **35477.8** gal
